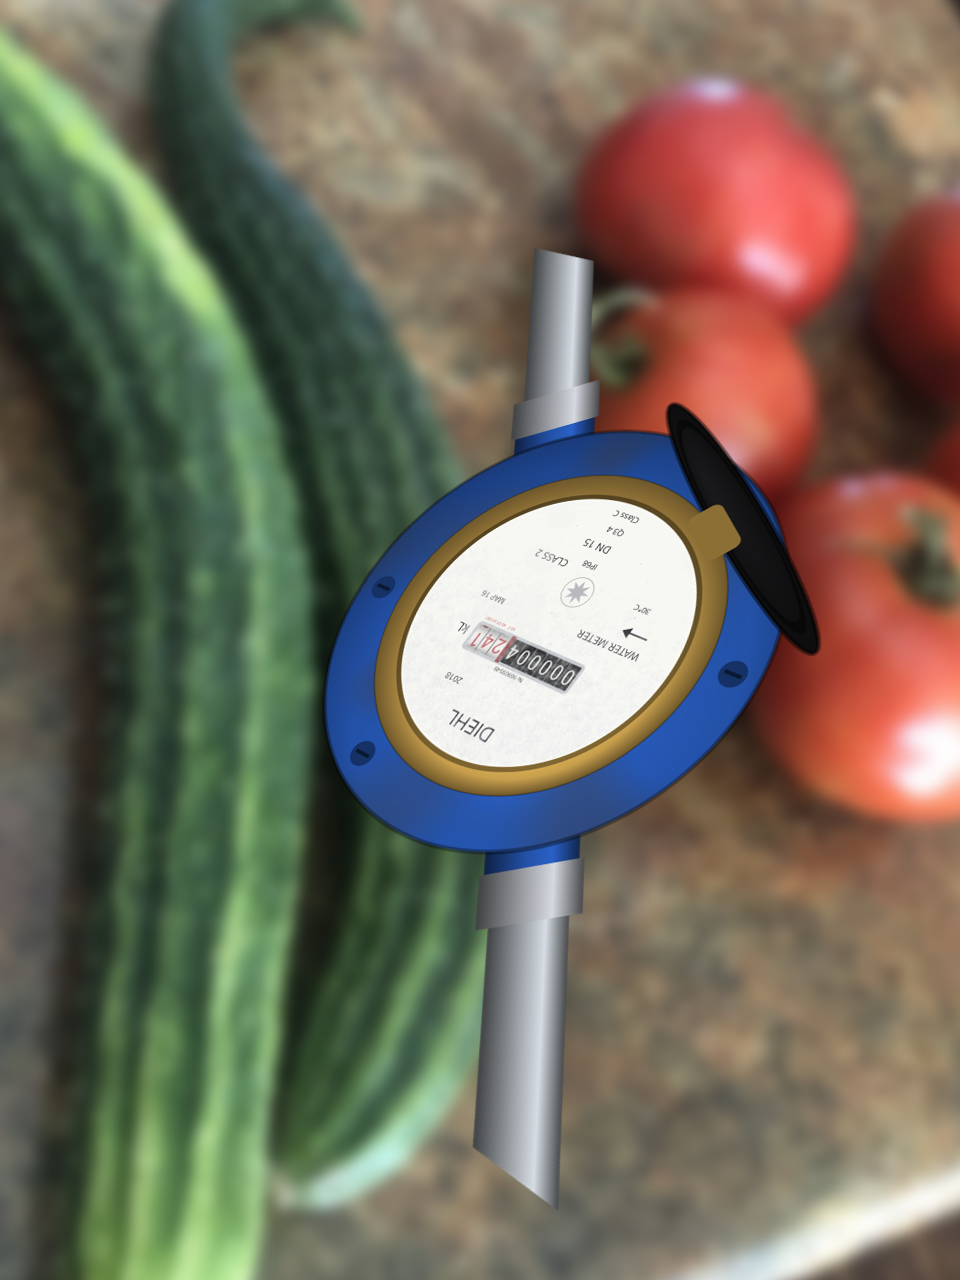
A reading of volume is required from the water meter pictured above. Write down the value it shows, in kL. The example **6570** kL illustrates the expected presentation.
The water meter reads **4.241** kL
